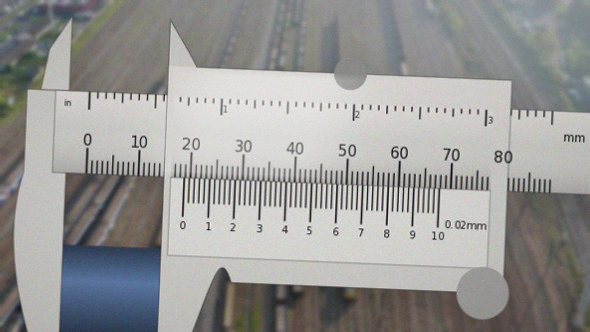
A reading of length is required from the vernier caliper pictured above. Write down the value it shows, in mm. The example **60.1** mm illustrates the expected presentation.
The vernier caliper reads **18.8** mm
